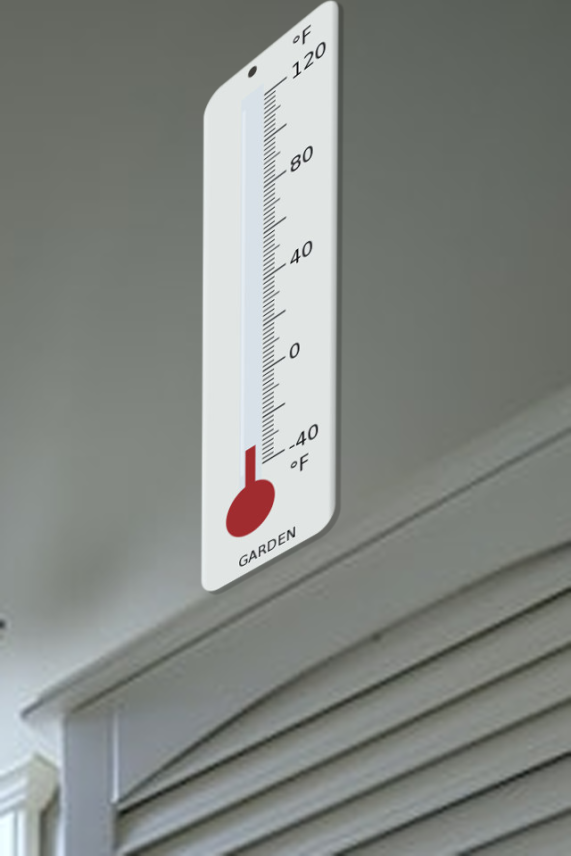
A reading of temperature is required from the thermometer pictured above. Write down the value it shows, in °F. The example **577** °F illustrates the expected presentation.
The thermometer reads **-30** °F
